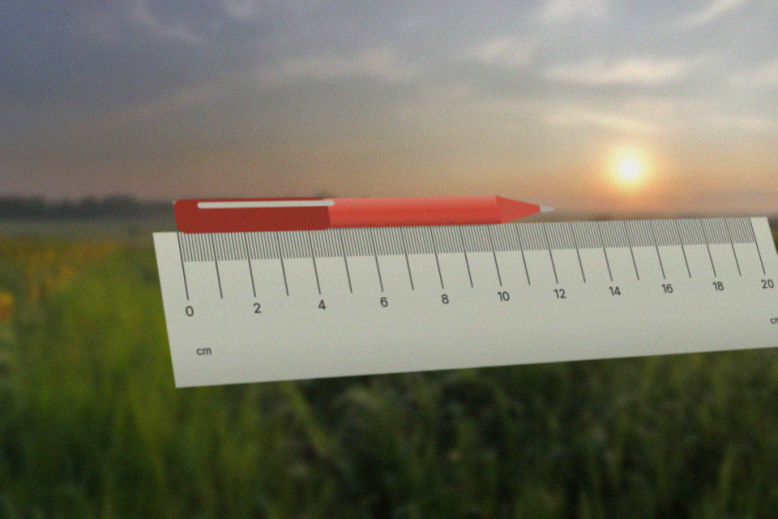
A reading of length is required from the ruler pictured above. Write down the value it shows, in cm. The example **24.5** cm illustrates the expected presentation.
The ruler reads **12.5** cm
